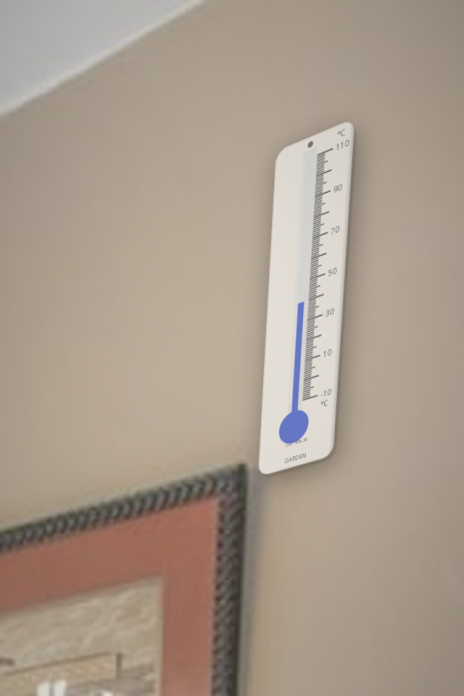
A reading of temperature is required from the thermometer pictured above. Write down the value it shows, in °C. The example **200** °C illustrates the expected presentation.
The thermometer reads **40** °C
